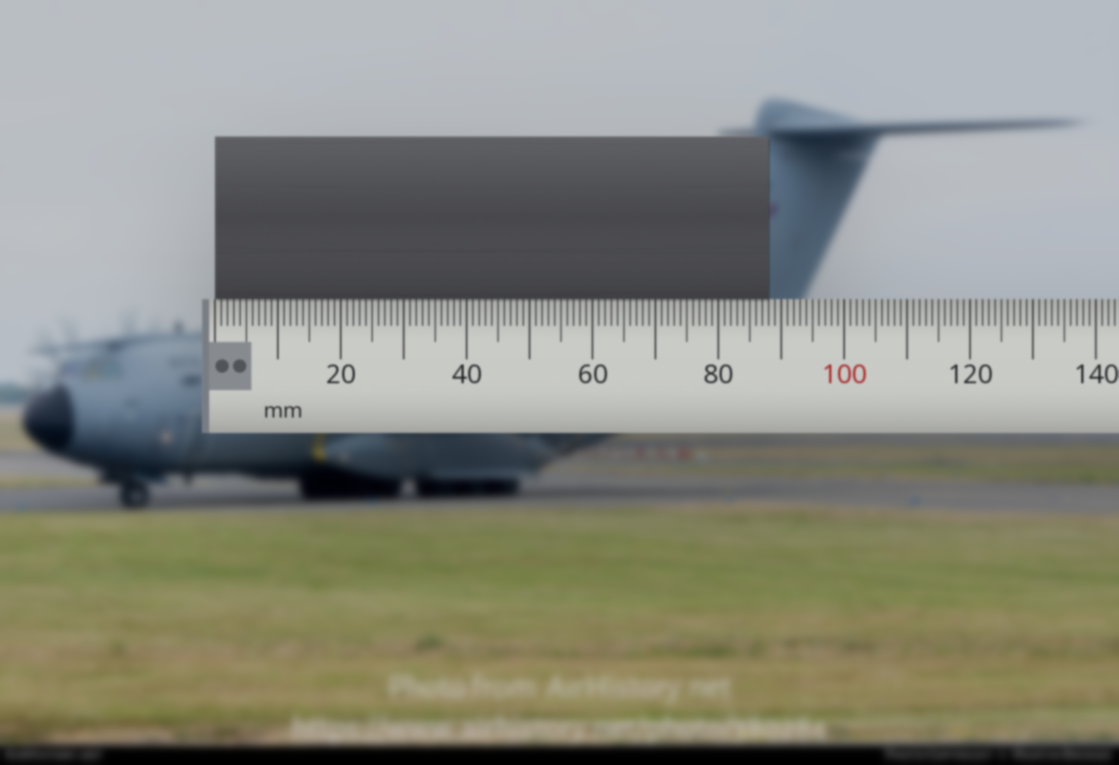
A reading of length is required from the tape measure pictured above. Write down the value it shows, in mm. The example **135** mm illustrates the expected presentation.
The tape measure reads **88** mm
